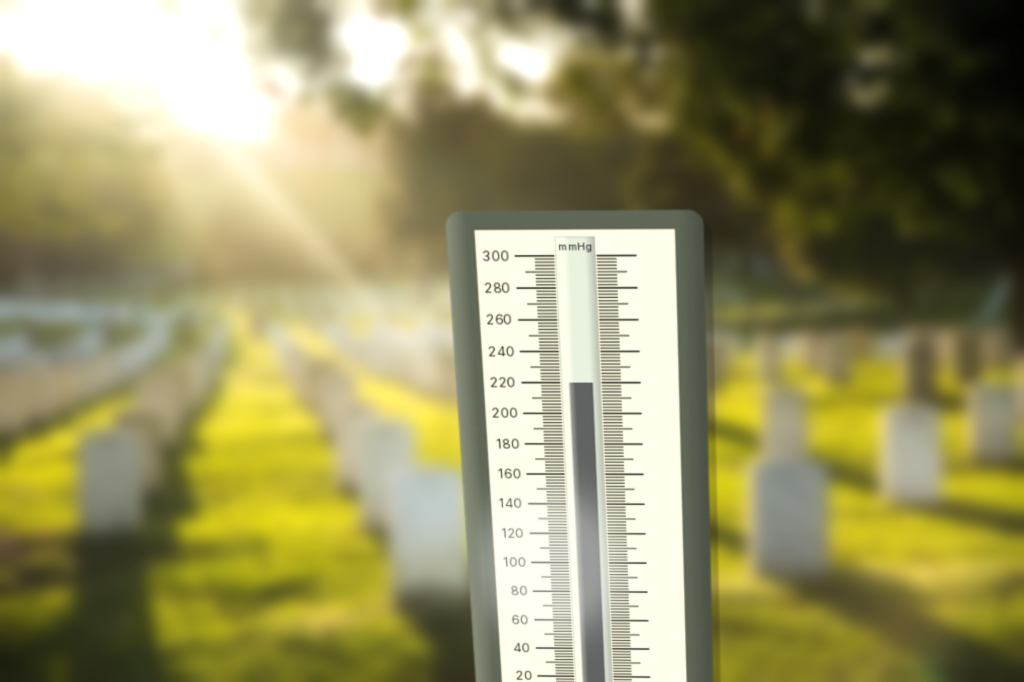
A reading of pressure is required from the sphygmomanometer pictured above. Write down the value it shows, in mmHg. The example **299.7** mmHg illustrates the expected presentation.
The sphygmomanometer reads **220** mmHg
